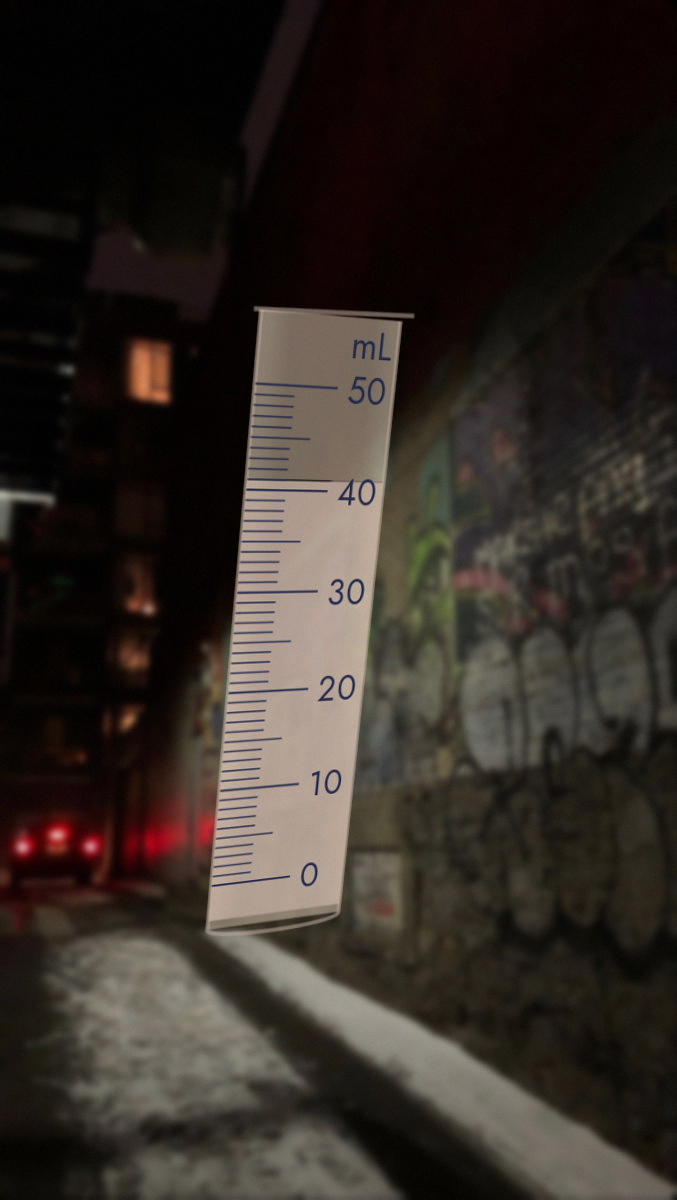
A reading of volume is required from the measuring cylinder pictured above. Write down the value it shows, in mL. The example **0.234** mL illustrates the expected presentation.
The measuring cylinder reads **41** mL
